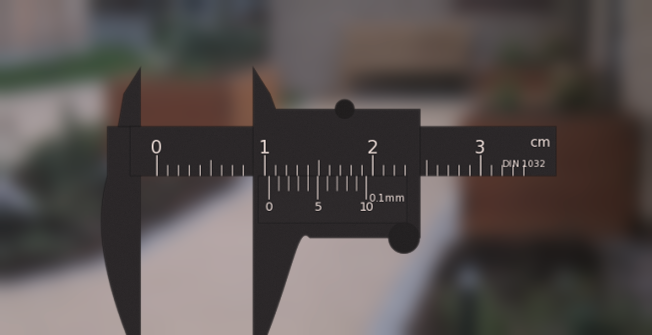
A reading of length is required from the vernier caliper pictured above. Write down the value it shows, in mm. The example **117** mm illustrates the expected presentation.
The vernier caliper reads **10.4** mm
